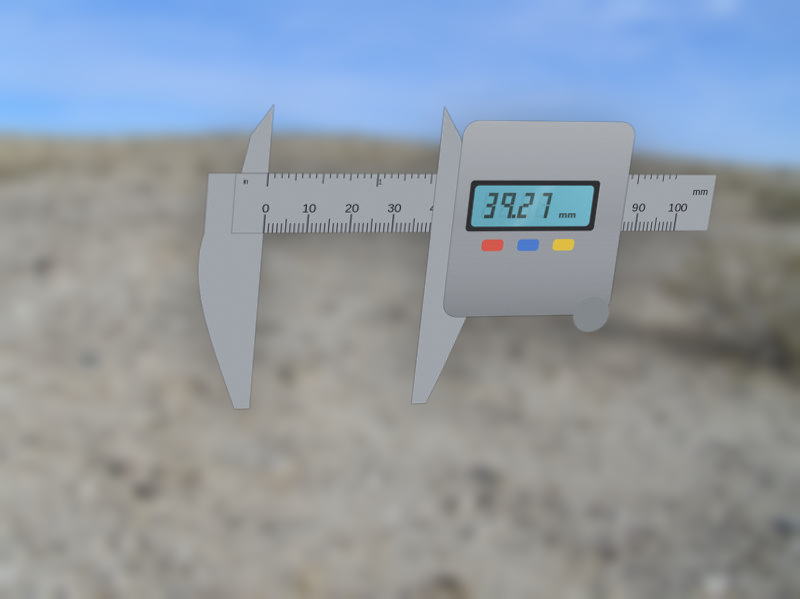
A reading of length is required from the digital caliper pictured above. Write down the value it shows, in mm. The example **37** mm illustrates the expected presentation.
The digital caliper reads **39.27** mm
